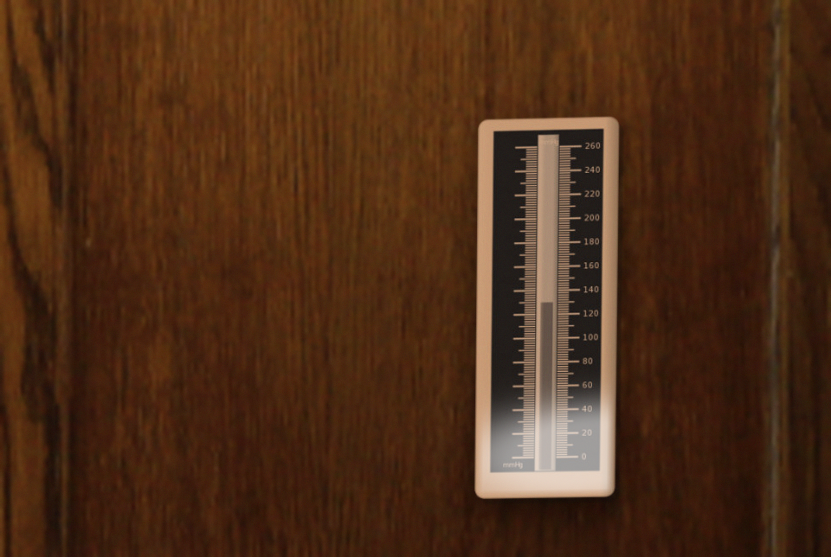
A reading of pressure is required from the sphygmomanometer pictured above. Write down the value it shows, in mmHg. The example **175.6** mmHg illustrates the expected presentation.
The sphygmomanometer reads **130** mmHg
